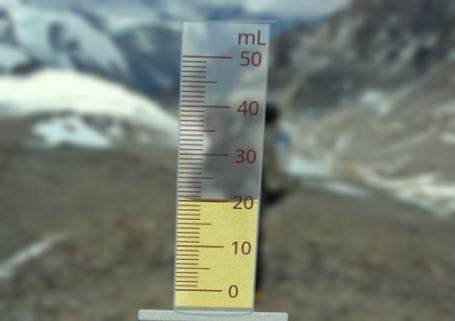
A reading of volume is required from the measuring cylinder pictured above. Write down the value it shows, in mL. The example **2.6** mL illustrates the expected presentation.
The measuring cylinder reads **20** mL
